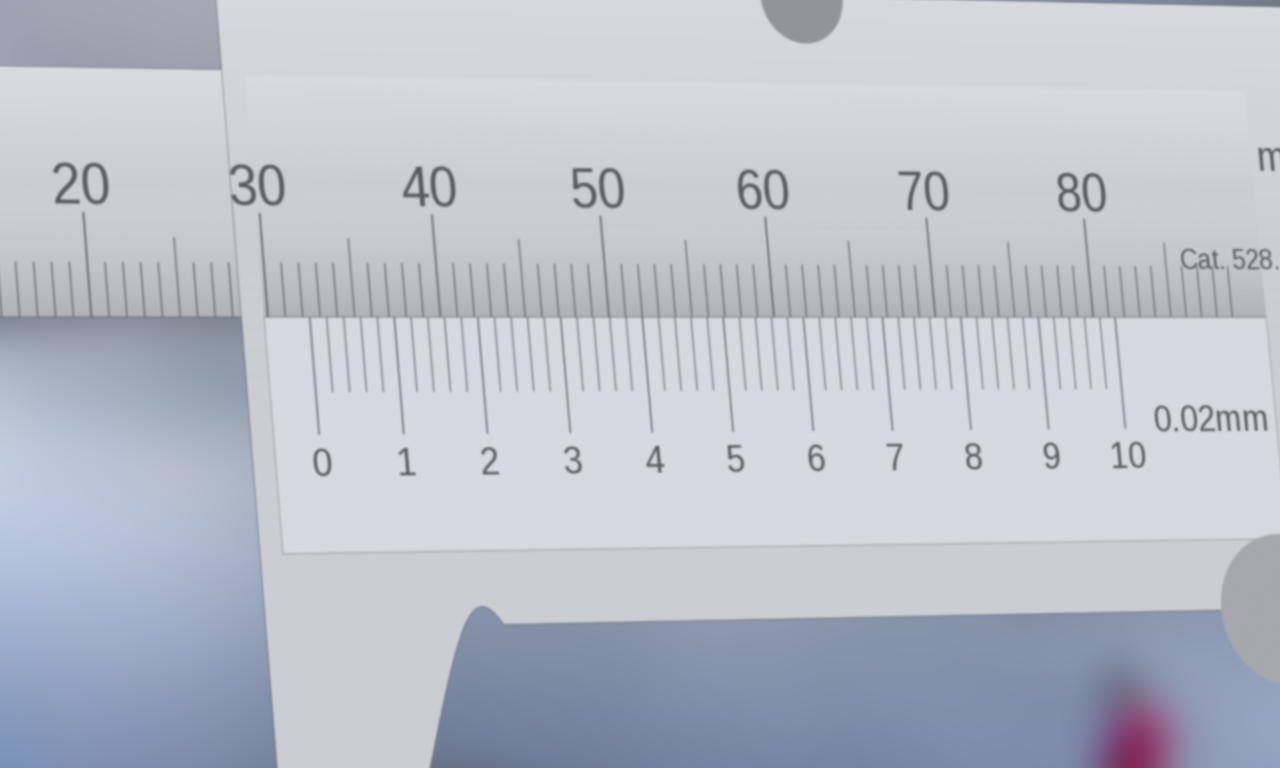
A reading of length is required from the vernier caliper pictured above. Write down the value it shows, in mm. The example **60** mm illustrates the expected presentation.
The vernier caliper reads **32.4** mm
